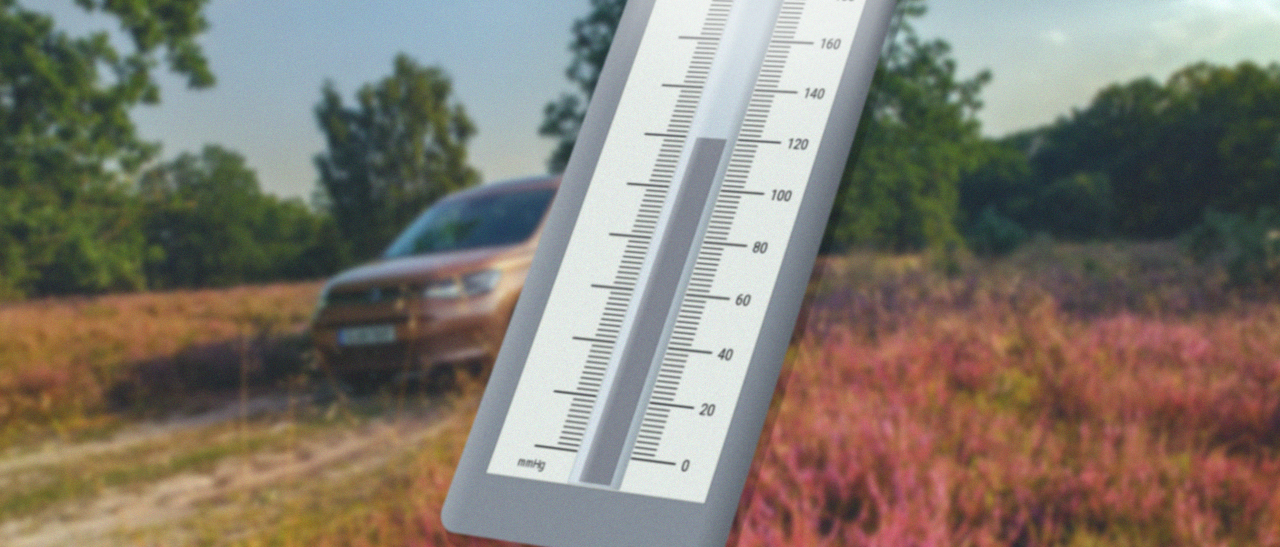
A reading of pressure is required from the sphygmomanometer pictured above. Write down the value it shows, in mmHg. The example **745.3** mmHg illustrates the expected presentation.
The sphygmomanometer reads **120** mmHg
